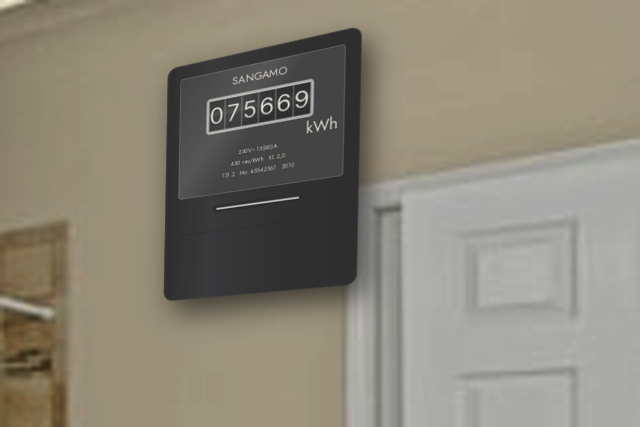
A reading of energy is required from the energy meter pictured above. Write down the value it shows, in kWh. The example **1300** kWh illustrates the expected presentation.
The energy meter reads **75669** kWh
